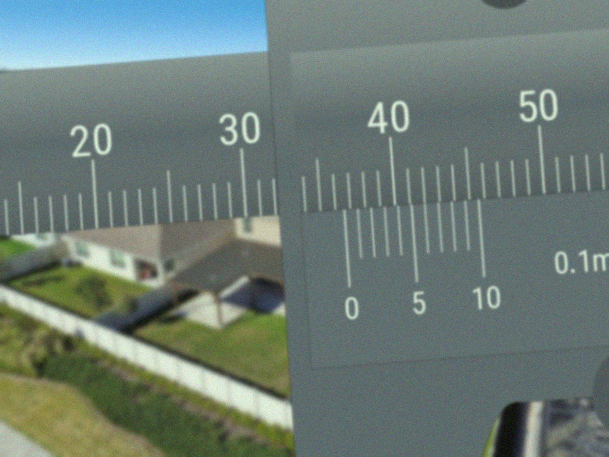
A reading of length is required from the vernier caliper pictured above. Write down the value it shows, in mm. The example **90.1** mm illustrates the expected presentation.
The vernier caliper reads **36.6** mm
